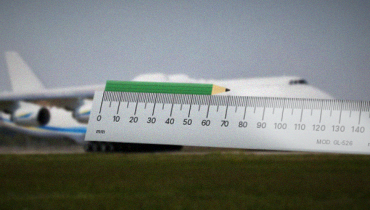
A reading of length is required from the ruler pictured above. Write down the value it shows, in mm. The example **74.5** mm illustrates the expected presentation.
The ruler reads **70** mm
